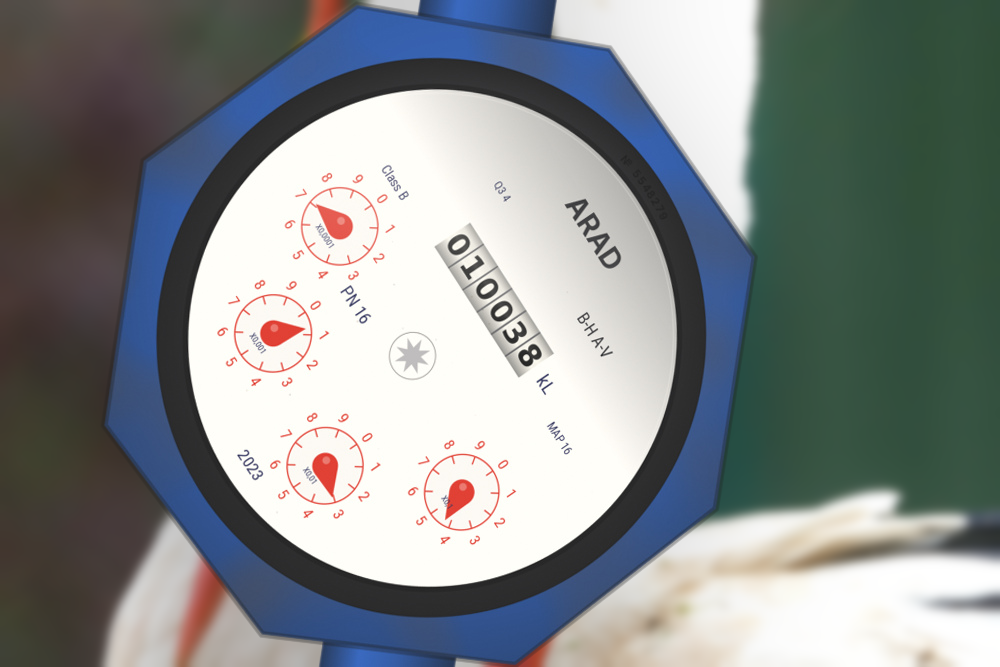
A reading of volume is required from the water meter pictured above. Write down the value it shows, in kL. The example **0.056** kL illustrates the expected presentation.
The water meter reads **10038.4307** kL
